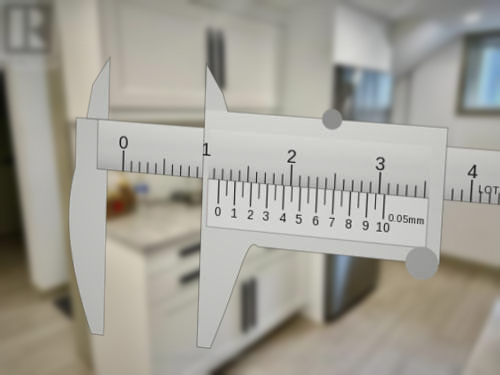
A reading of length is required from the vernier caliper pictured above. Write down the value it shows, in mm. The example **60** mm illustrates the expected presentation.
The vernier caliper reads **11.6** mm
